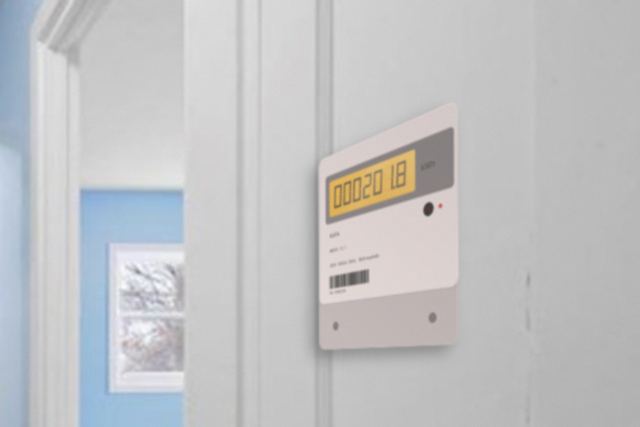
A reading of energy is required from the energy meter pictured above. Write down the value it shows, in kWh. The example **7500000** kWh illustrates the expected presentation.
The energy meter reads **201.8** kWh
